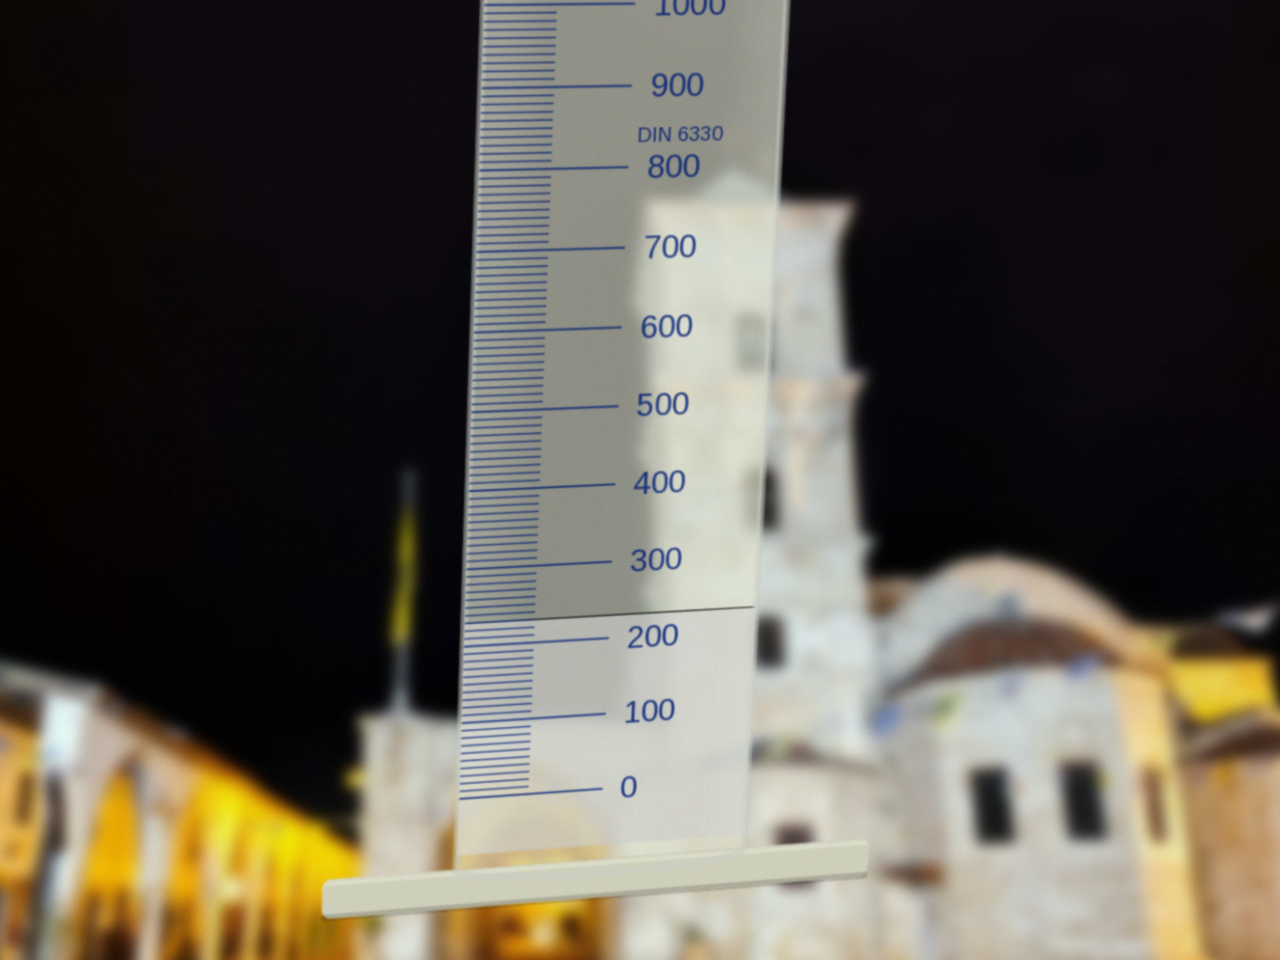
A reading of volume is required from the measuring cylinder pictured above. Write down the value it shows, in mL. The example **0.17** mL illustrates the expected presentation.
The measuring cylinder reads **230** mL
